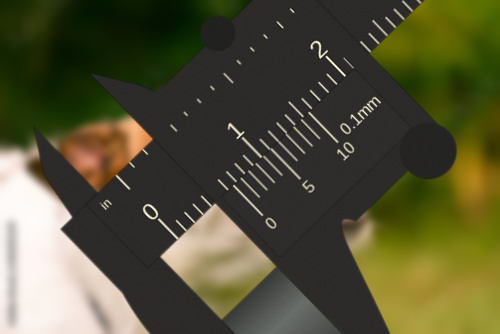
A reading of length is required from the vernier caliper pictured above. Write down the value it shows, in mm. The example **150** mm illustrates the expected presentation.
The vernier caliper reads **6.6** mm
